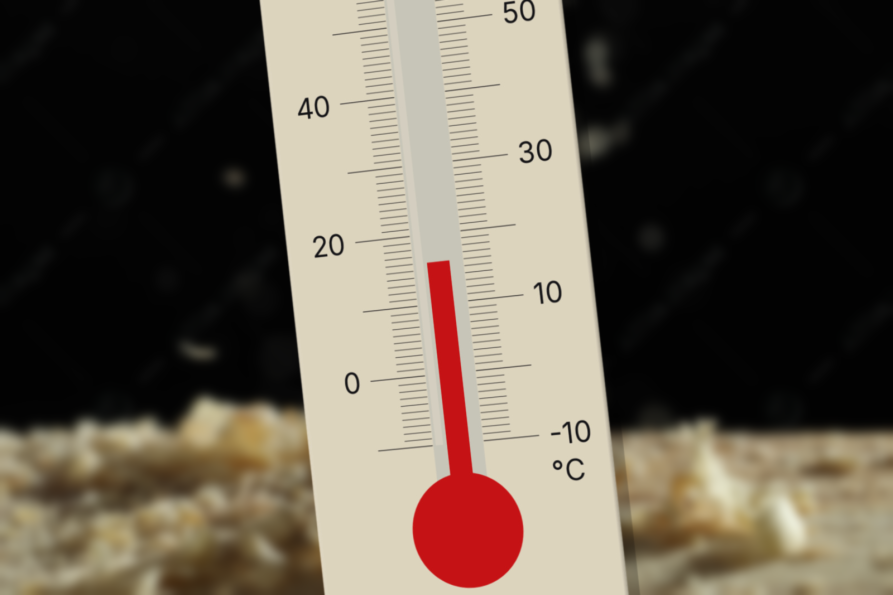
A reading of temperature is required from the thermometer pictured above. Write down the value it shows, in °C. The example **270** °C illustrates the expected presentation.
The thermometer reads **16** °C
